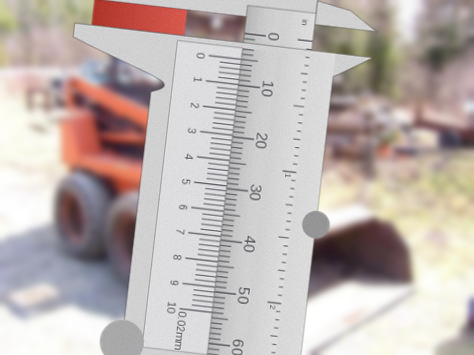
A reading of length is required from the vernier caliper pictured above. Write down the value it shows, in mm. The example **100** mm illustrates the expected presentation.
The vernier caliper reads **5.0** mm
